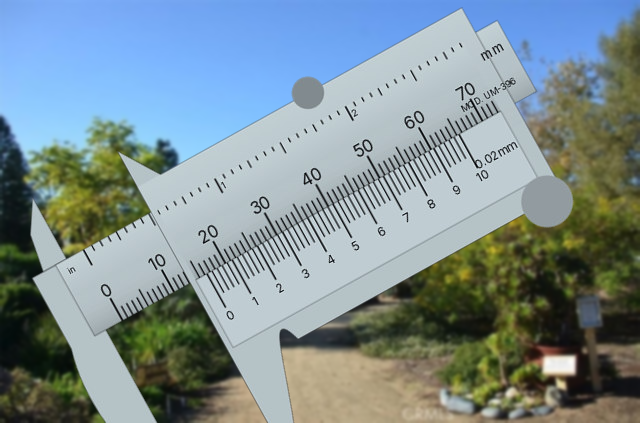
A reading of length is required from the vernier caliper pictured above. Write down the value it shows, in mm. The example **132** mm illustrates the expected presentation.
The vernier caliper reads **16.4** mm
